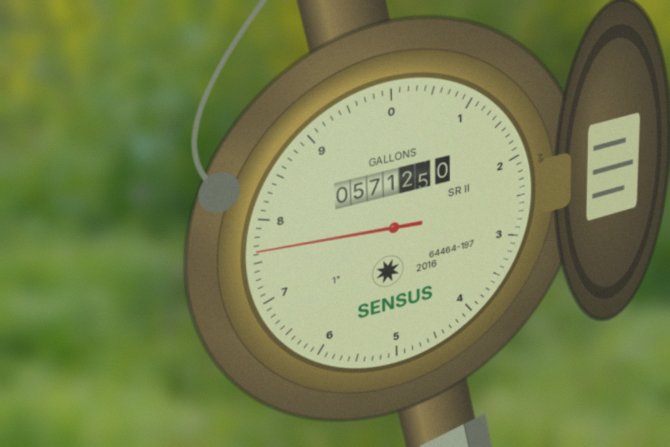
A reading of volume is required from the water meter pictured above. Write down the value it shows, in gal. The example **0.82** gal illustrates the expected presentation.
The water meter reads **571247.6** gal
